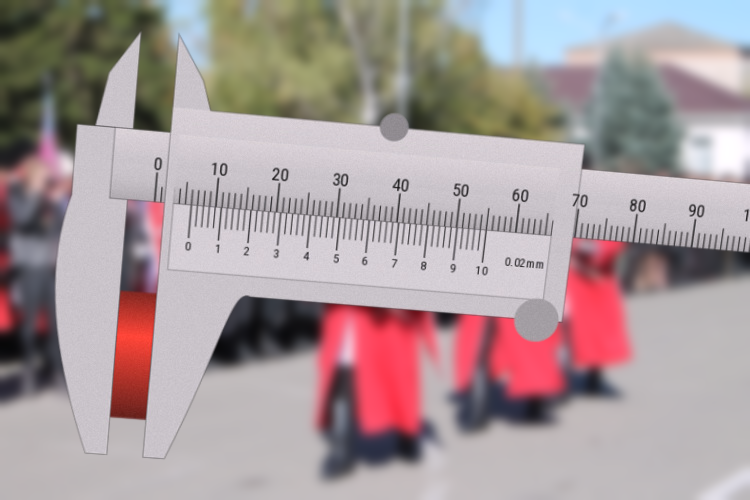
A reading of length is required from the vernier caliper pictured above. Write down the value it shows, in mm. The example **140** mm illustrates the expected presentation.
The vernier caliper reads **6.0** mm
